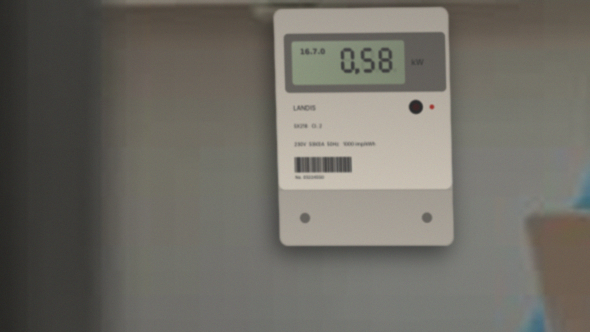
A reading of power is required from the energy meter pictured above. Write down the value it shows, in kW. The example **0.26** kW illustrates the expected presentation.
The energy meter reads **0.58** kW
